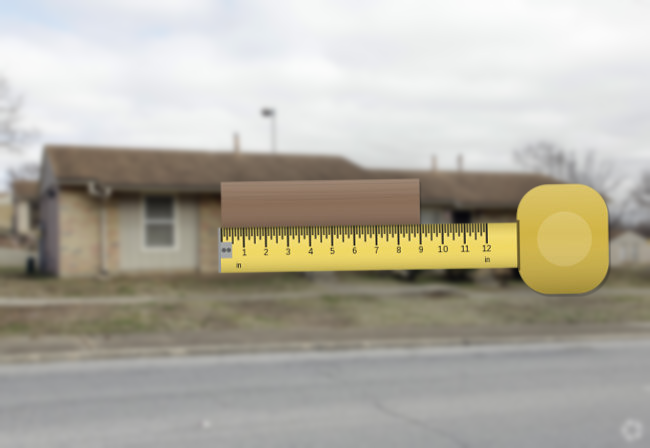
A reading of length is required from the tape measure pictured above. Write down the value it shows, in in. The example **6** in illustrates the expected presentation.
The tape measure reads **9** in
